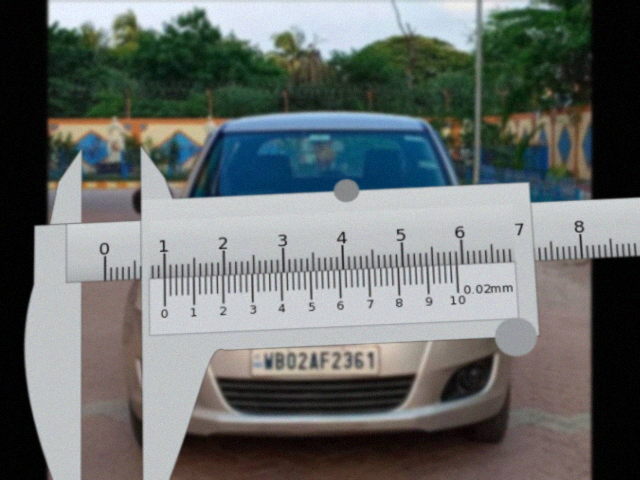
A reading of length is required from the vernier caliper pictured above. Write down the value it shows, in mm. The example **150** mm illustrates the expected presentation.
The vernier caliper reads **10.0** mm
